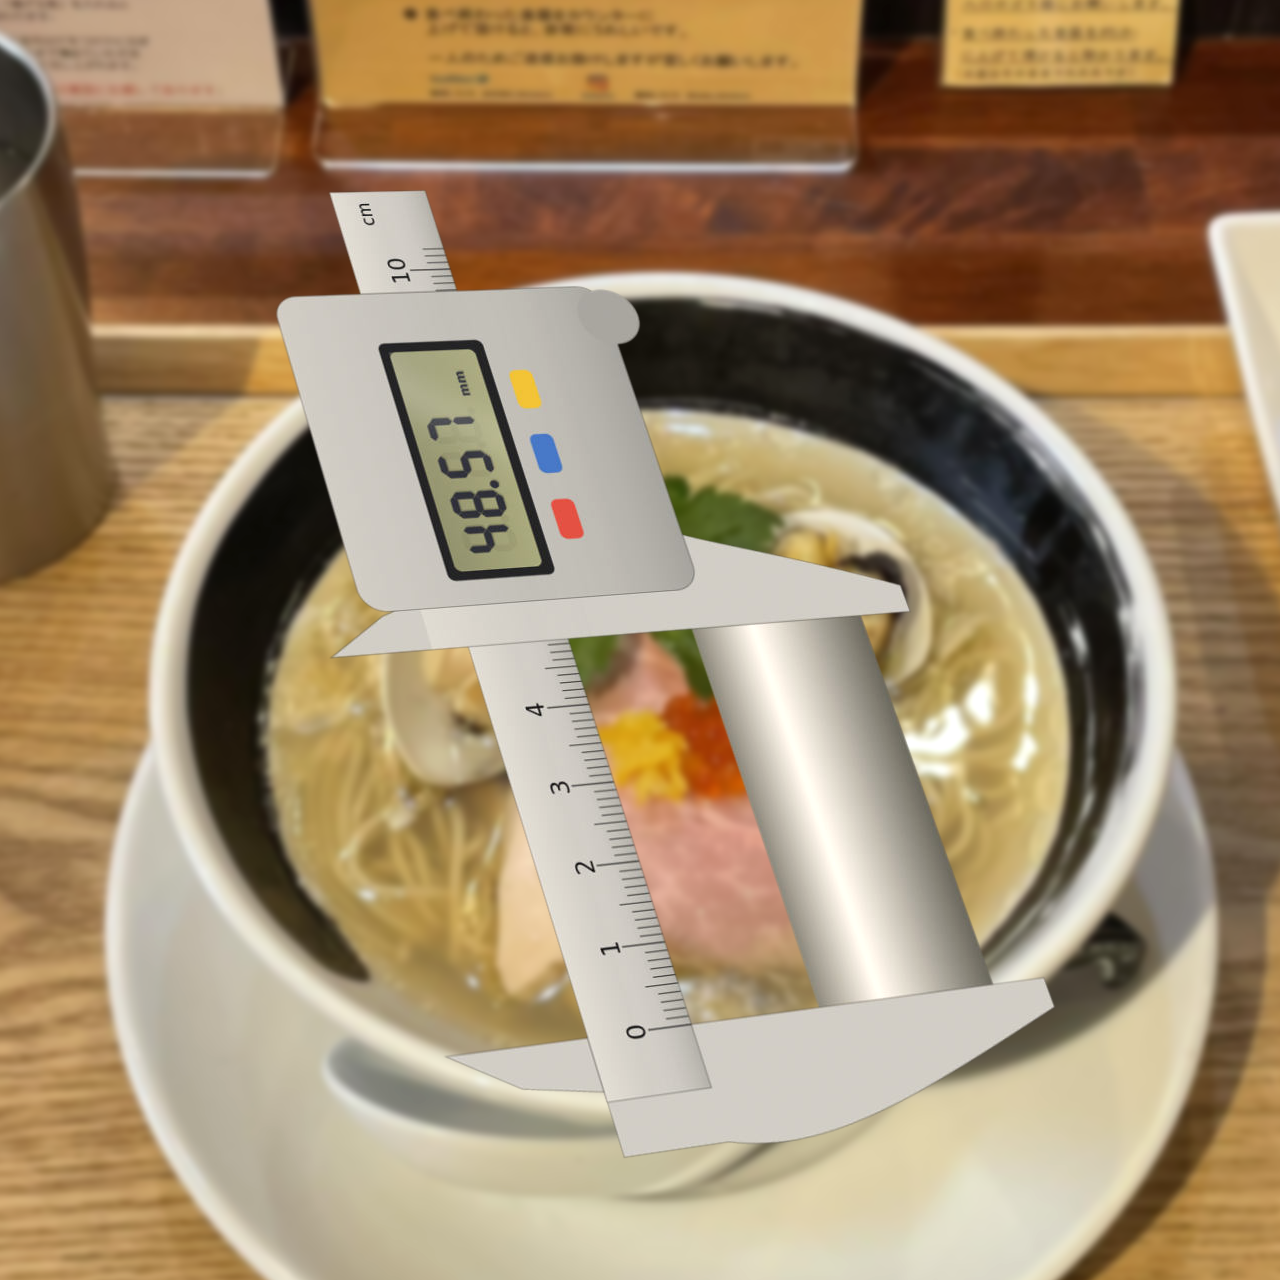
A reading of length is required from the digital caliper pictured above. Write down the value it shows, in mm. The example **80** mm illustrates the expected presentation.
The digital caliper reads **48.57** mm
